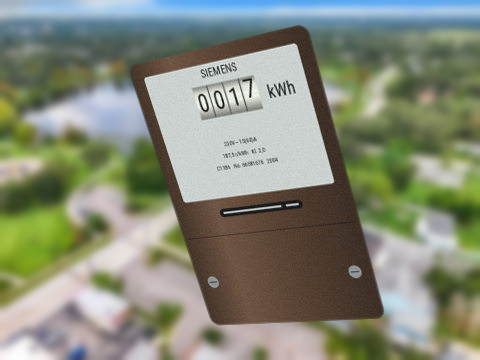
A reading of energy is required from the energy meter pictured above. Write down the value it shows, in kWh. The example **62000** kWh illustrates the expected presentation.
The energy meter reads **17** kWh
